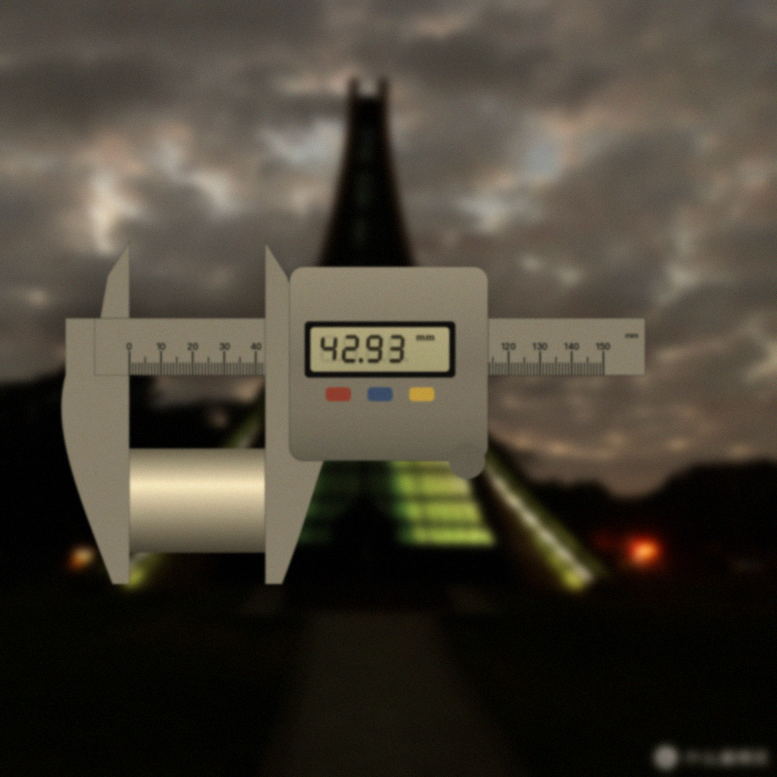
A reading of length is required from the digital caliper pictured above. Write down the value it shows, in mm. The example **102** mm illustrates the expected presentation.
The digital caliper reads **42.93** mm
